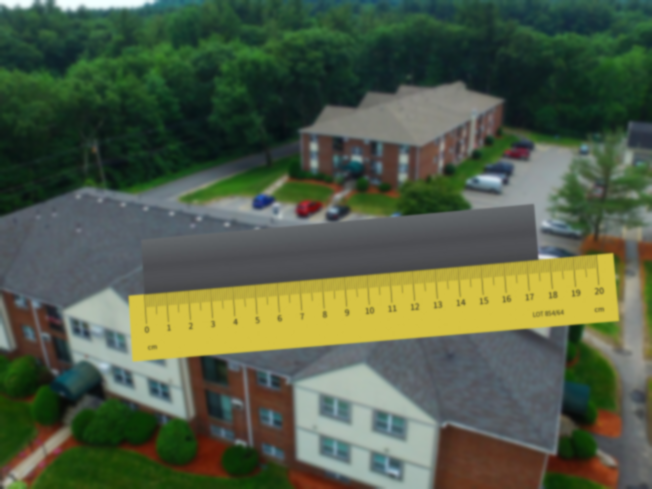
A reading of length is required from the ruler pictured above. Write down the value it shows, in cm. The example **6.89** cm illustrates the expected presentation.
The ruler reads **17.5** cm
